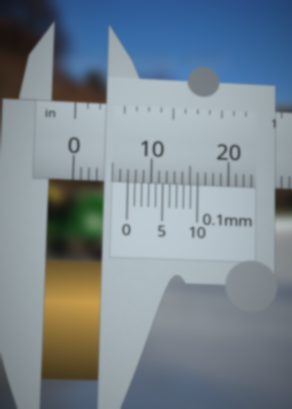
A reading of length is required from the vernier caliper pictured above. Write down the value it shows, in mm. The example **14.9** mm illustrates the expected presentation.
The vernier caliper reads **7.0** mm
